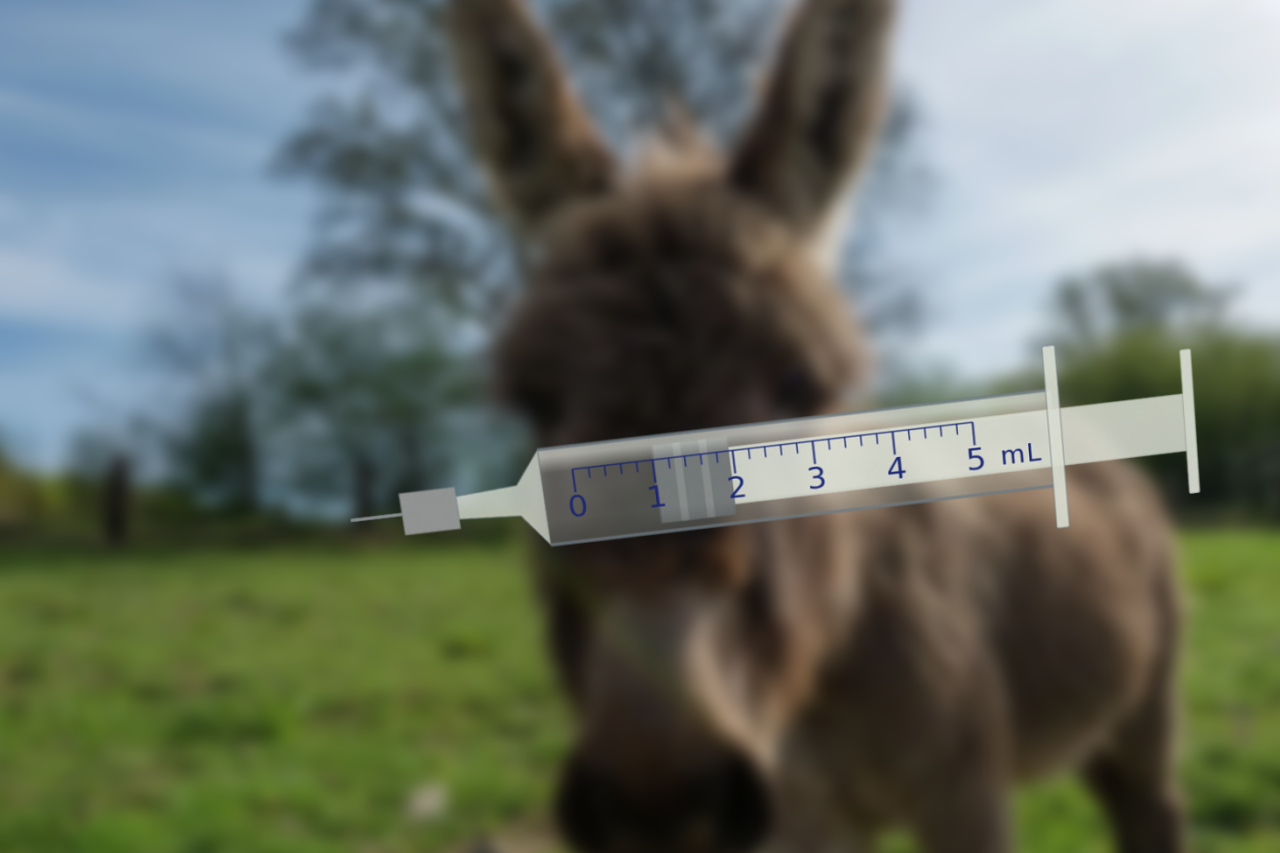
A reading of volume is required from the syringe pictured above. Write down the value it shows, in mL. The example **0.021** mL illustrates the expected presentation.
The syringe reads **1** mL
